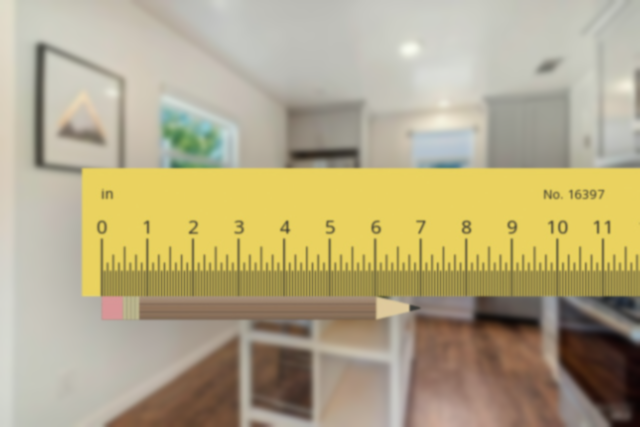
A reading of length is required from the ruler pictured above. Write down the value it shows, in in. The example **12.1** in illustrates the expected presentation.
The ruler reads **7** in
